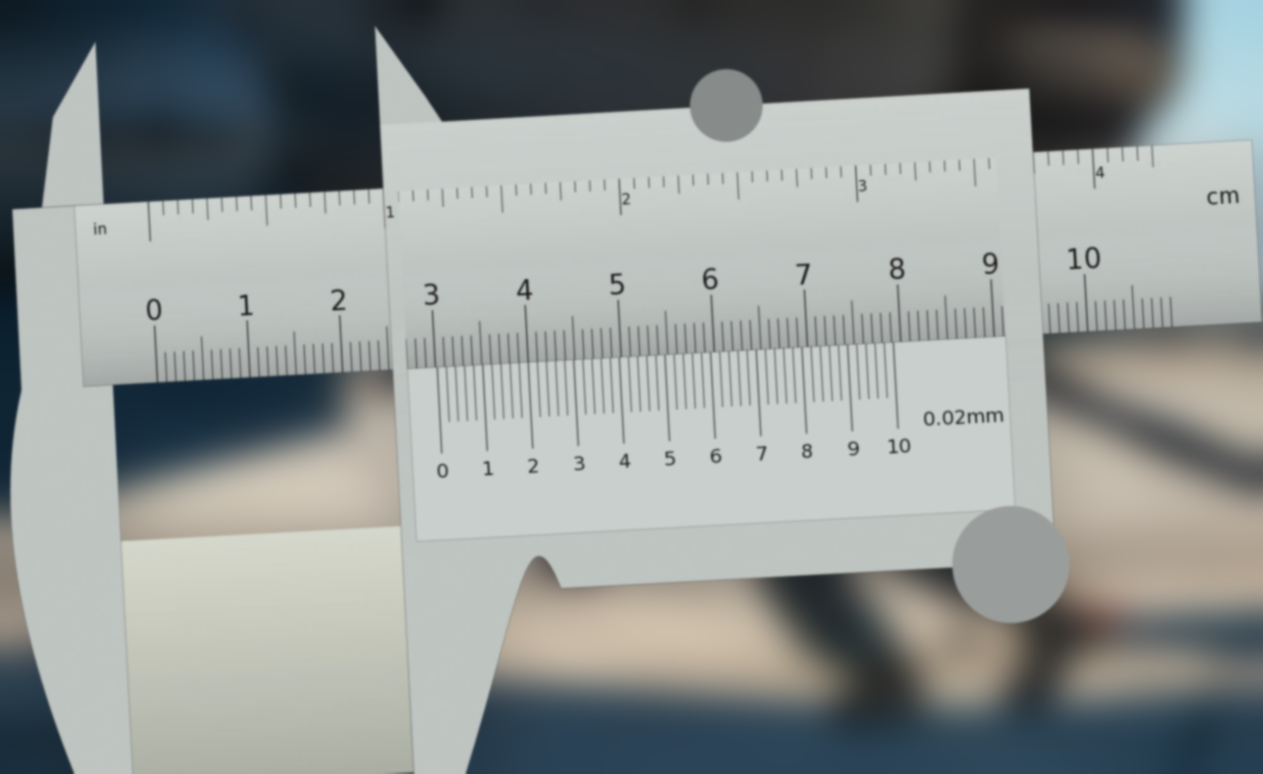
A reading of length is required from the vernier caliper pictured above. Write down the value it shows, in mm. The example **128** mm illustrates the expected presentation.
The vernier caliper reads **30.2** mm
